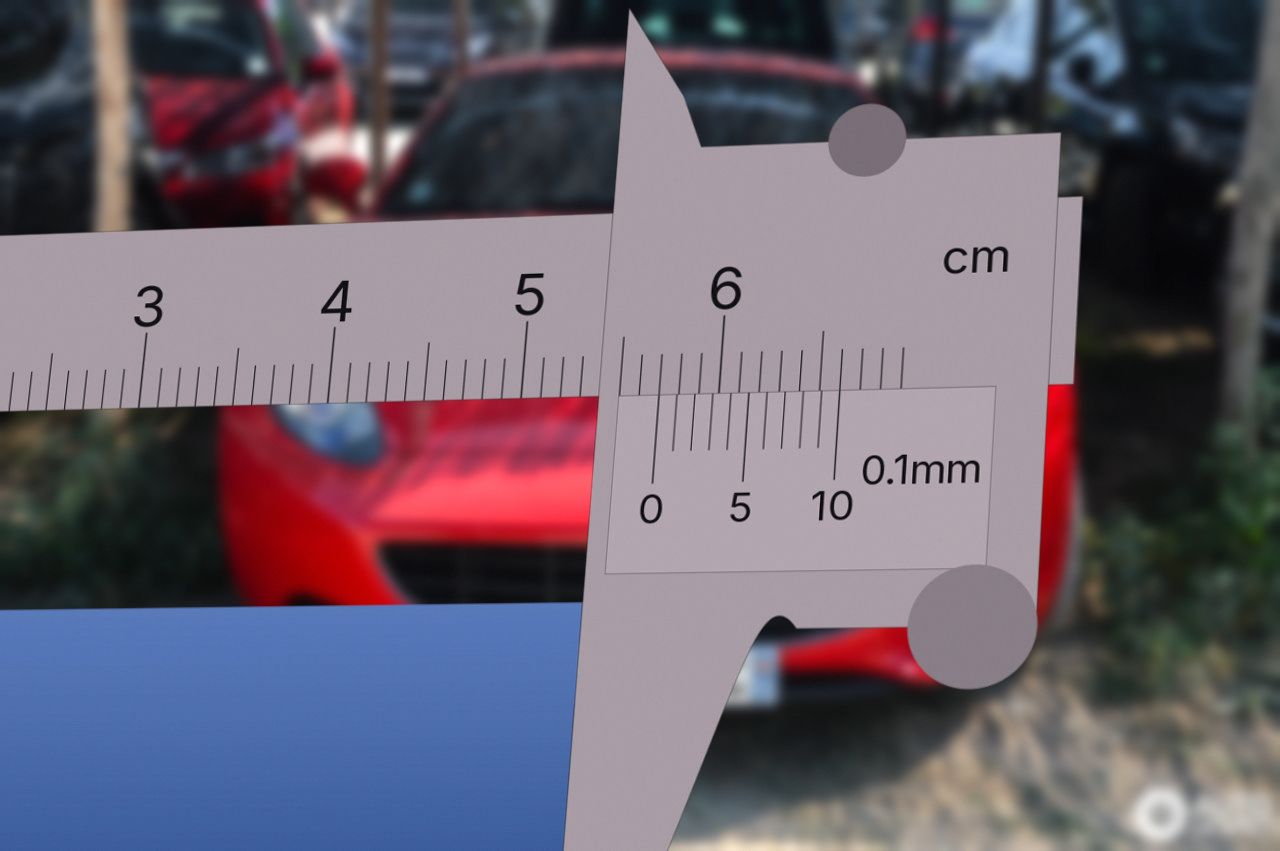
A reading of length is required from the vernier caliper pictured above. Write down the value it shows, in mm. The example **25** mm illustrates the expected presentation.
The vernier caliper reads **57.0** mm
